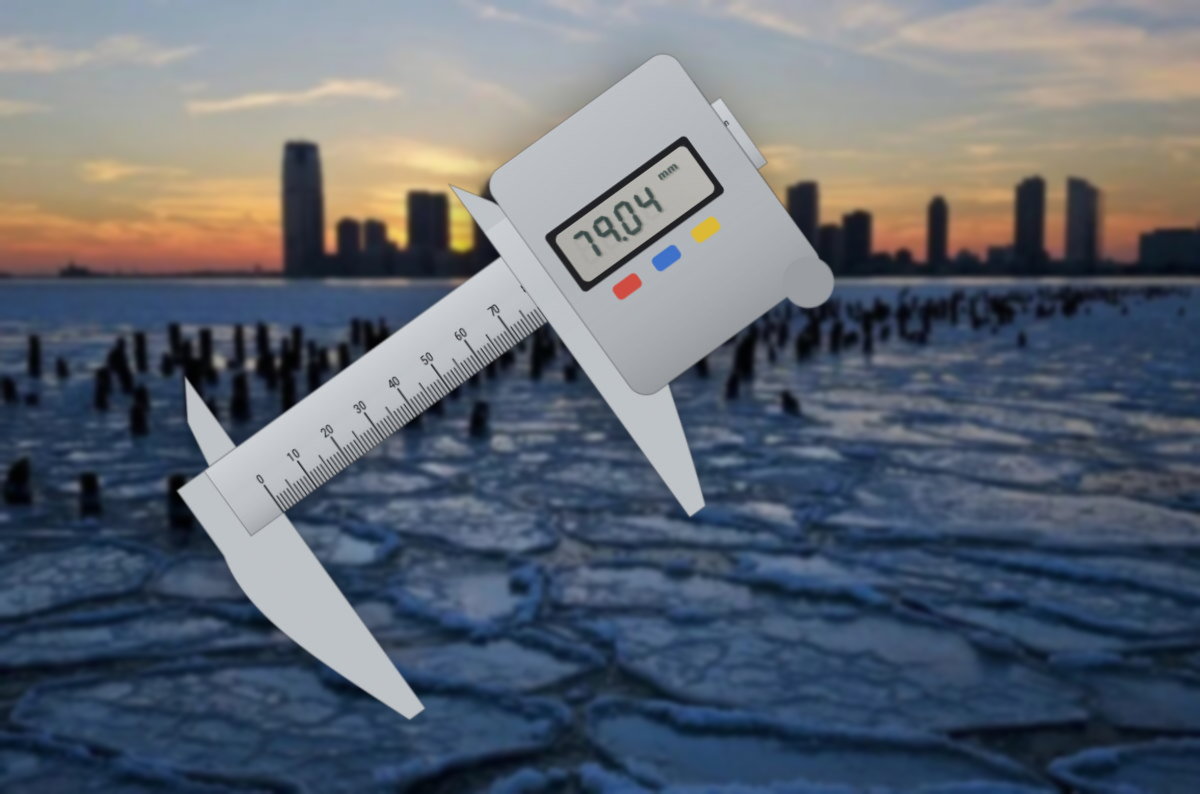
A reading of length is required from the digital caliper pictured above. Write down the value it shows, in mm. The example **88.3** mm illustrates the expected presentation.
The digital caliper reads **79.04** mm
